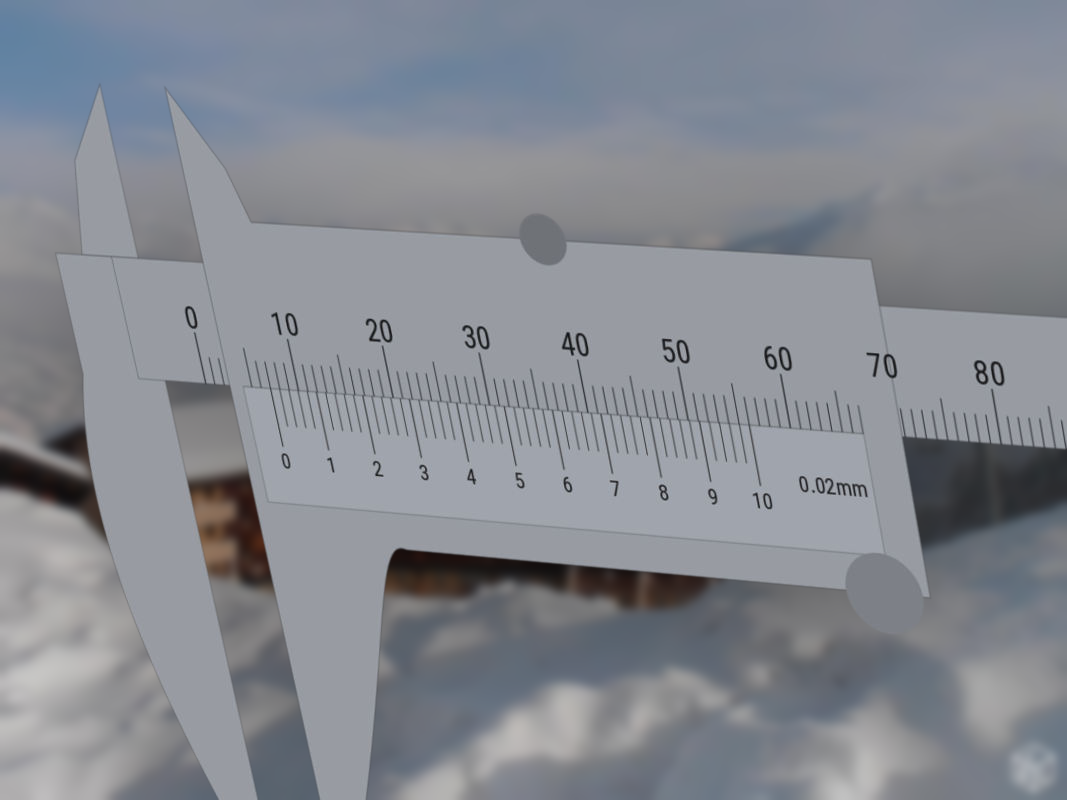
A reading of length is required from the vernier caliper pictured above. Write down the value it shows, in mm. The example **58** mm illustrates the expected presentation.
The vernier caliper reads **7.0** mm
